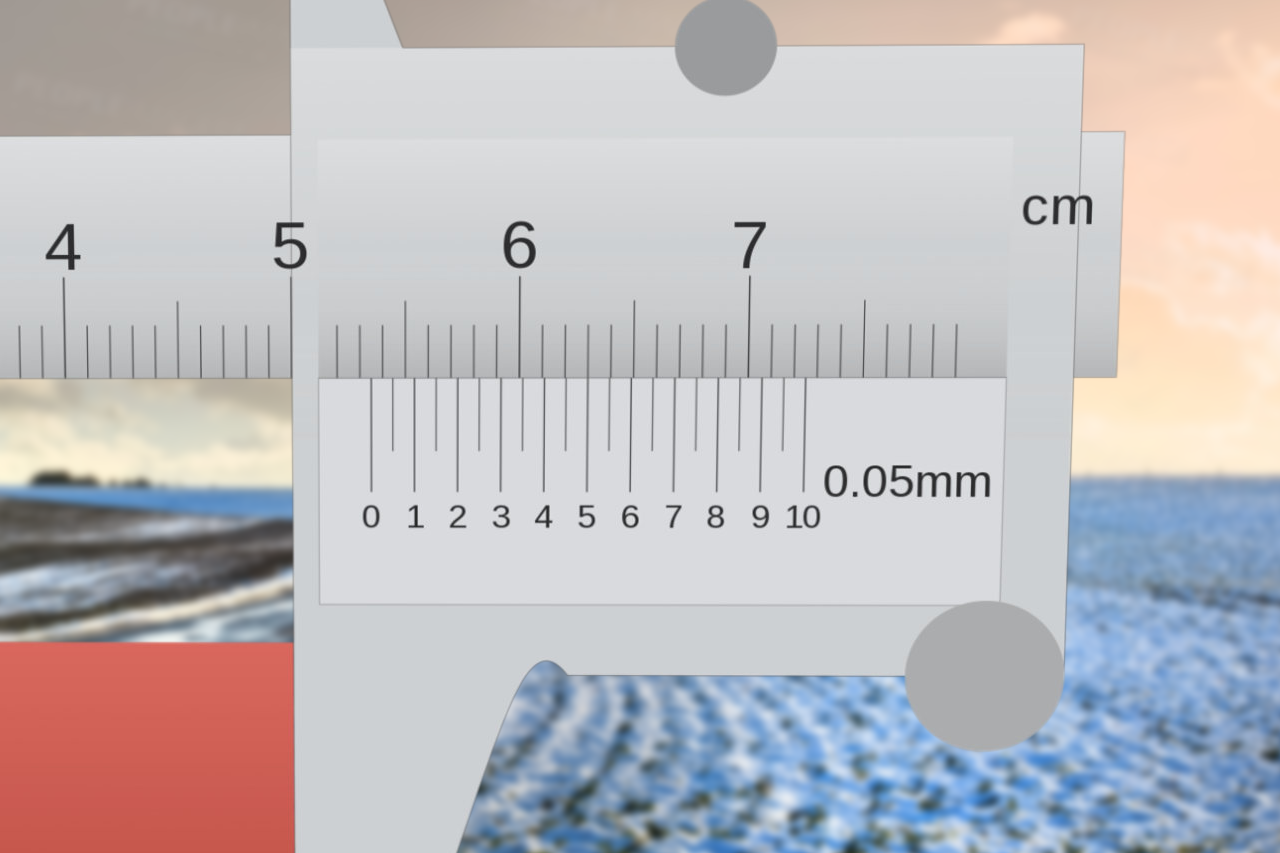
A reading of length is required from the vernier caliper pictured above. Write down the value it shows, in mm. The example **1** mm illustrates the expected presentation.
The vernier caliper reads **53.5** mm
